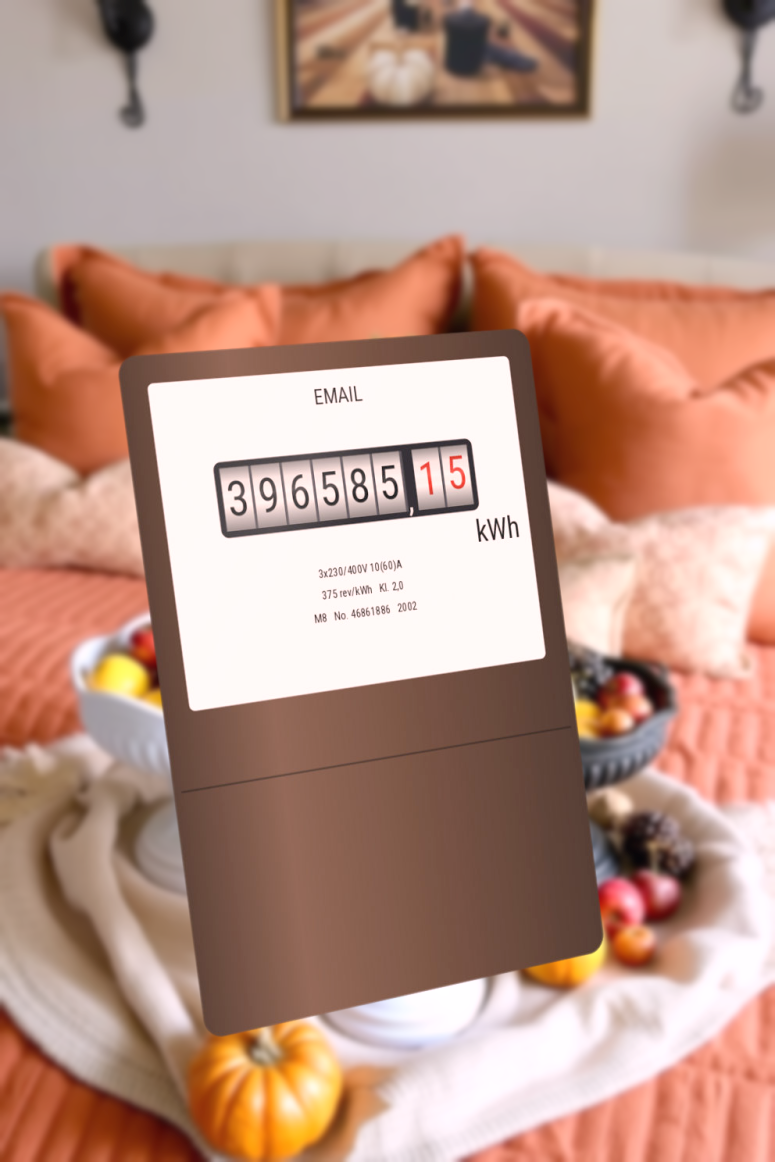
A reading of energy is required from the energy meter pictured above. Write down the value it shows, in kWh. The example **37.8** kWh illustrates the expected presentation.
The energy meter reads **396585.15** kWh
